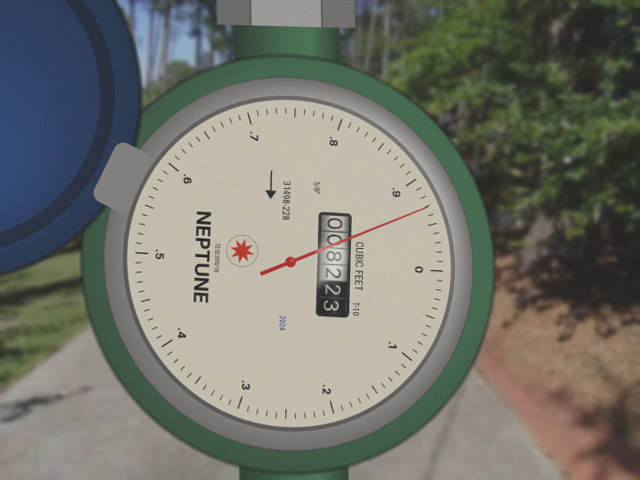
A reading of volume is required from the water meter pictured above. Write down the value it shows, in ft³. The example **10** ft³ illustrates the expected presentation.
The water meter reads **8222.93** ft³
